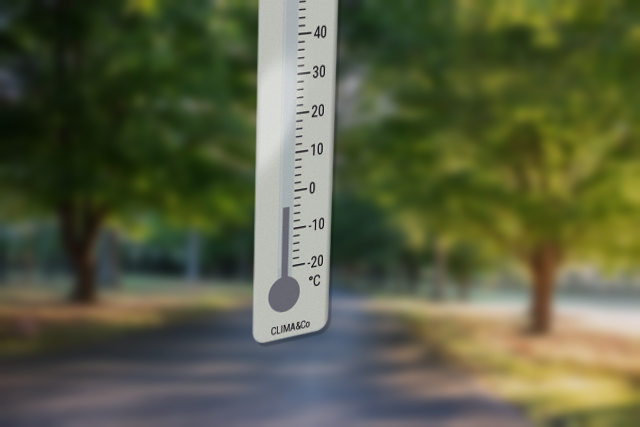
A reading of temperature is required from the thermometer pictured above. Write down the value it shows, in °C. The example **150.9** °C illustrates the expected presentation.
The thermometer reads **-4** °C
